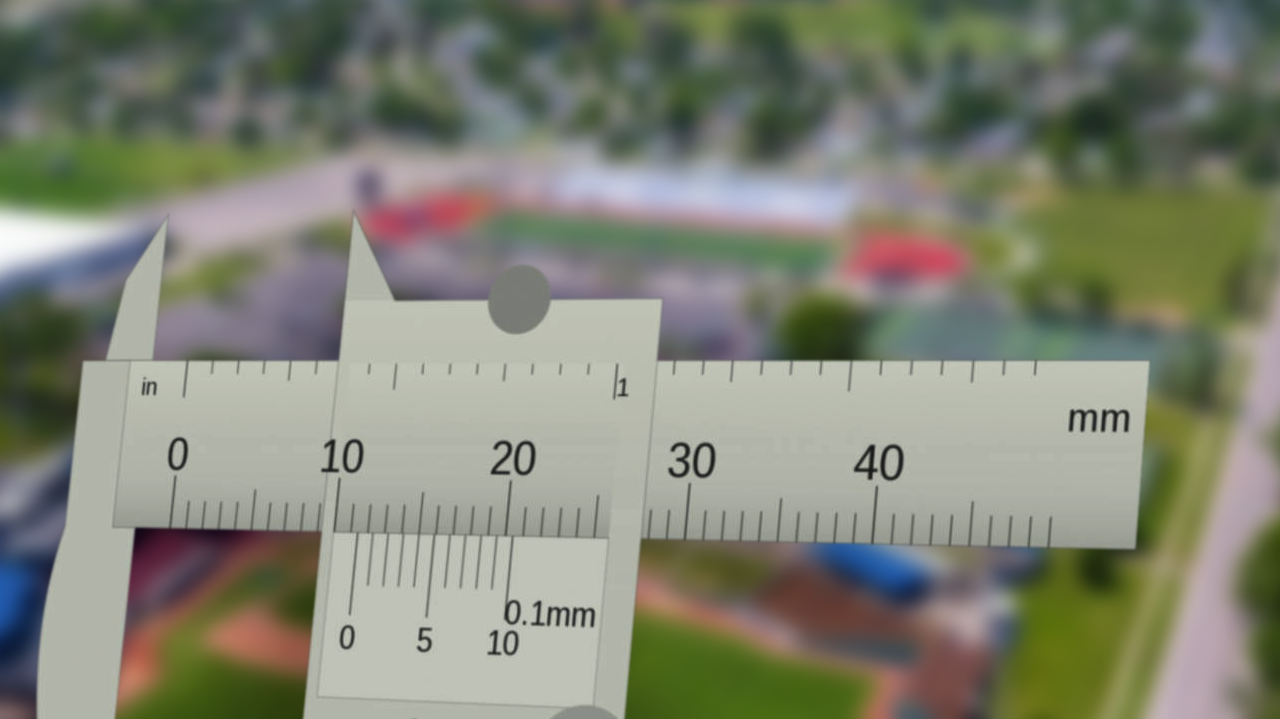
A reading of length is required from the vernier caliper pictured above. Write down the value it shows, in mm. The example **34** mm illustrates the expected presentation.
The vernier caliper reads **11.4** mm
